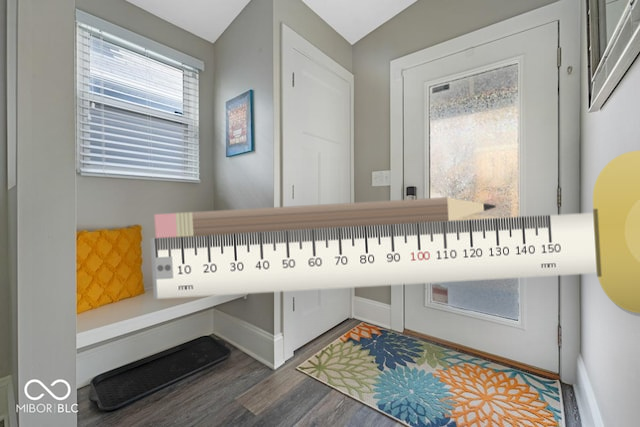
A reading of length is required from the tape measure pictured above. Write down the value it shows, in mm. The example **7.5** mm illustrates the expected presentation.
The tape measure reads **130** mm
